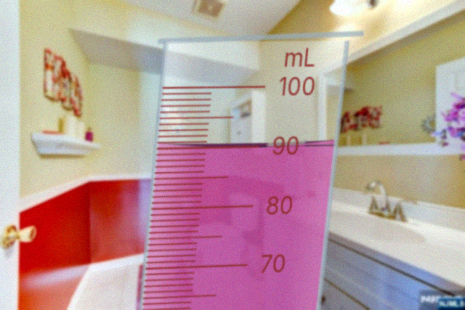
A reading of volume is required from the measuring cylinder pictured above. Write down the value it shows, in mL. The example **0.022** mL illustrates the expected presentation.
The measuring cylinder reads **90** mL
